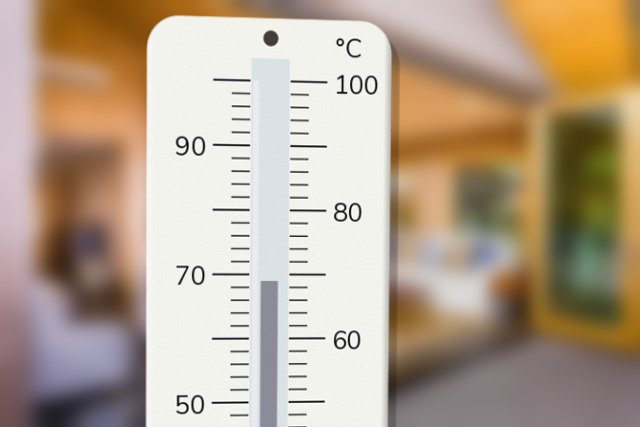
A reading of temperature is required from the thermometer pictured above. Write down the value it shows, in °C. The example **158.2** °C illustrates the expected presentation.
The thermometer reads **69** °C
